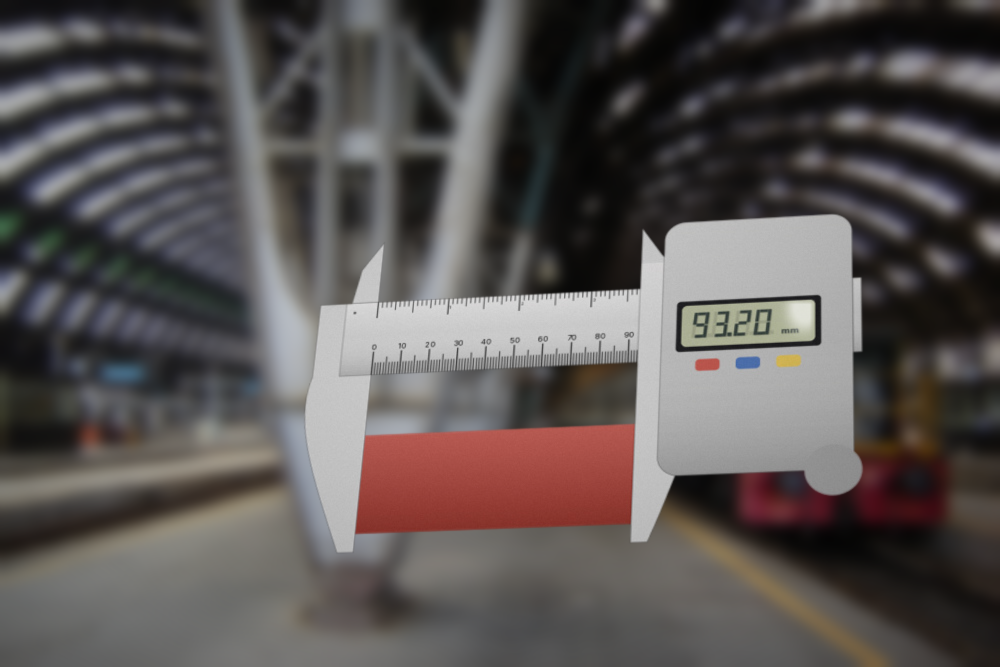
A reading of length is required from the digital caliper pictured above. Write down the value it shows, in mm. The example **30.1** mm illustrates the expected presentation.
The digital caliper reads **93.20** mm
